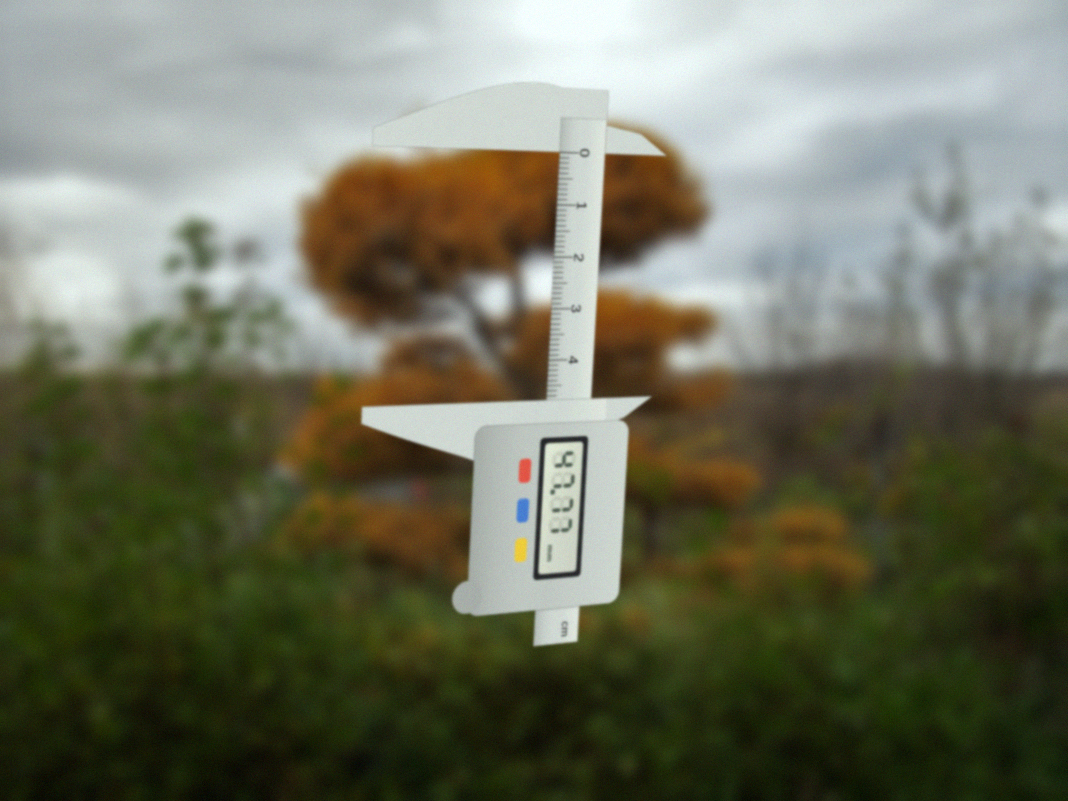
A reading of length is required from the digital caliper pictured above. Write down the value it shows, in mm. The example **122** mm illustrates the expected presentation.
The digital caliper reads **47.77** mm
